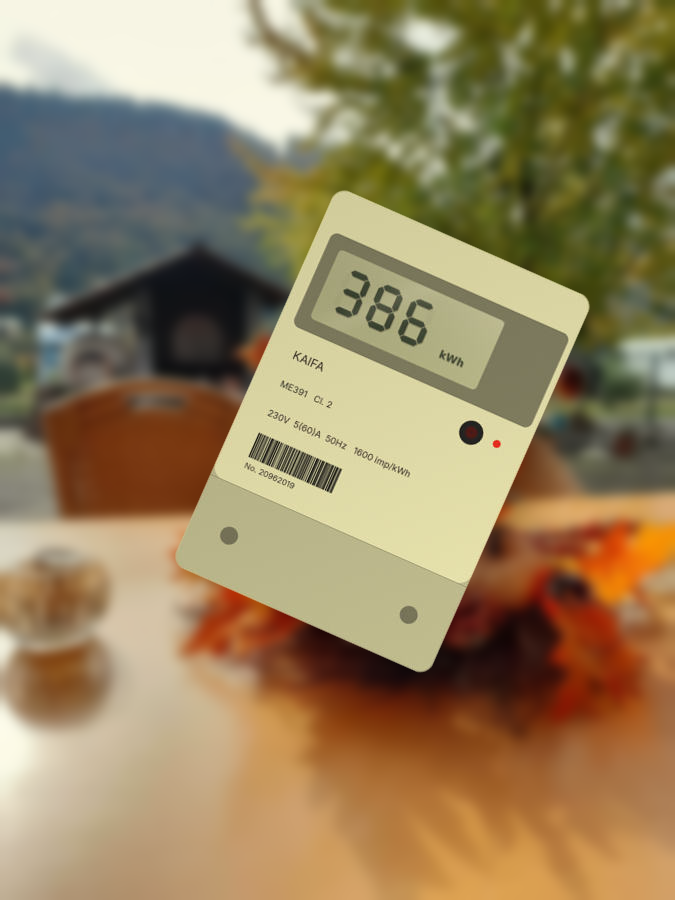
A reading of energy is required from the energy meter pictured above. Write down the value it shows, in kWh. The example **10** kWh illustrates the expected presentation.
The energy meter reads **386** kWh
